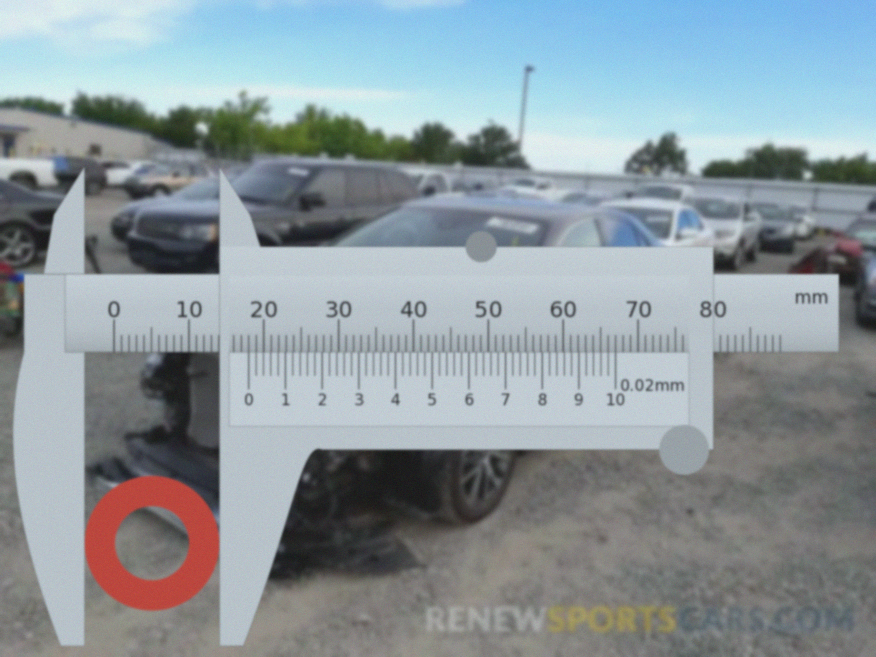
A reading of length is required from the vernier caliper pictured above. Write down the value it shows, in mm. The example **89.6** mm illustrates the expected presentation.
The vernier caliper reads **18.0** mm
